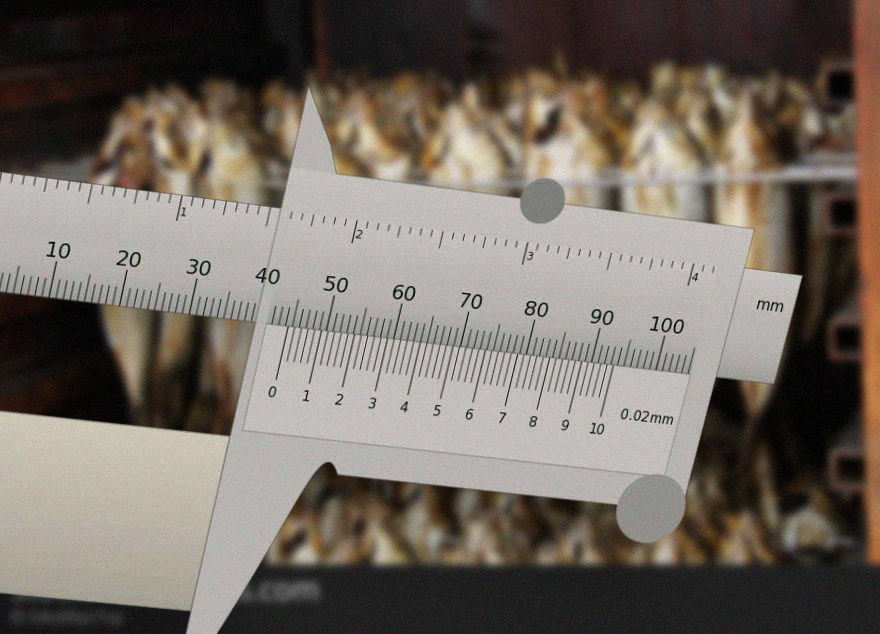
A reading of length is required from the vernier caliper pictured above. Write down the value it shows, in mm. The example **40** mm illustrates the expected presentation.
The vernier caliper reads **44.4** mm
